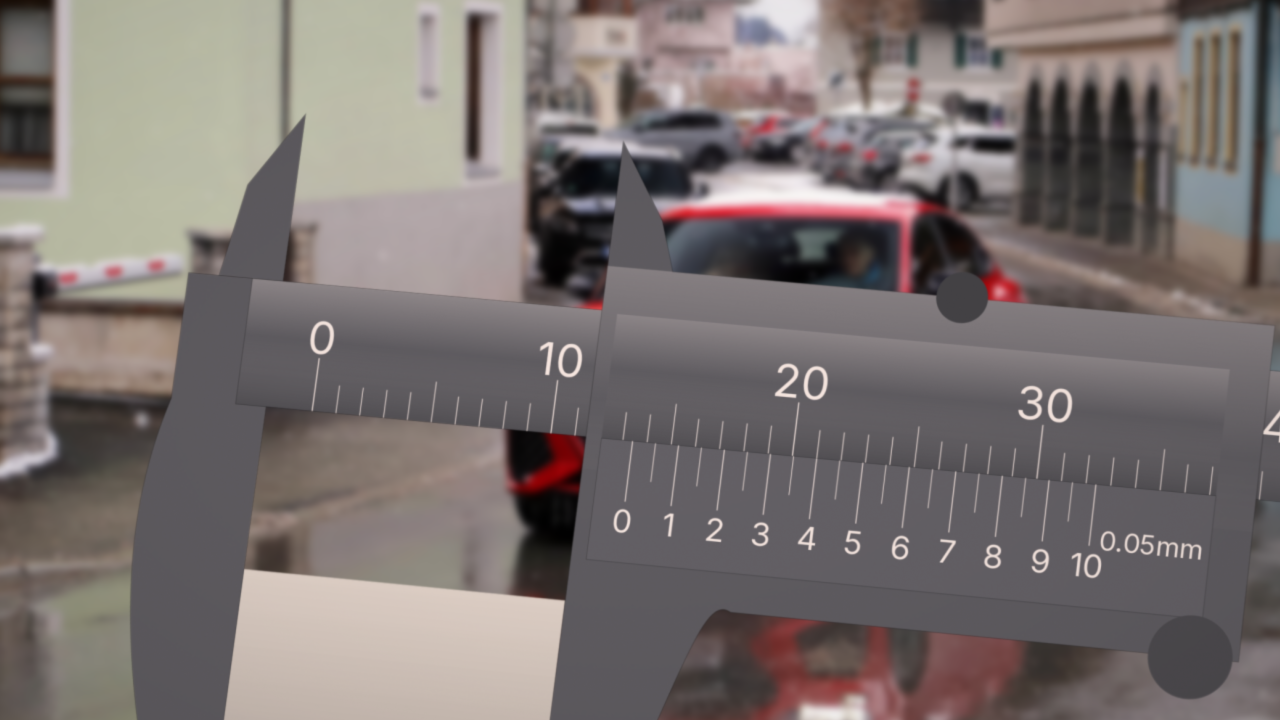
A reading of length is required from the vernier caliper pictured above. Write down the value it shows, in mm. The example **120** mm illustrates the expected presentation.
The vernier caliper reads **13.4** mm
